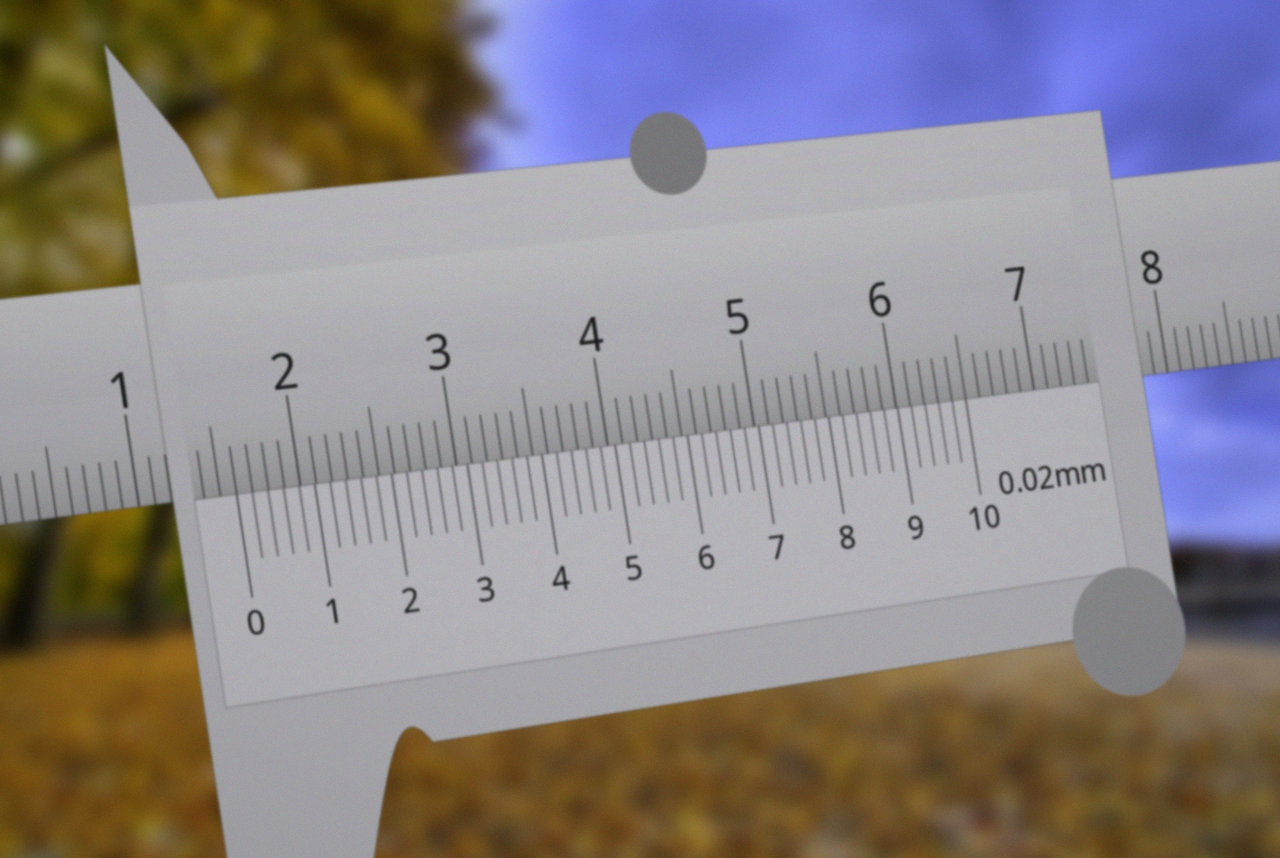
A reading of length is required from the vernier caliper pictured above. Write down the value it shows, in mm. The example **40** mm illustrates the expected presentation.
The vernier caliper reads **16.0** mm
